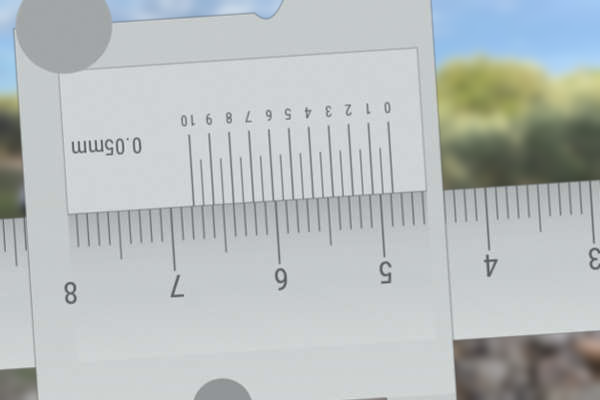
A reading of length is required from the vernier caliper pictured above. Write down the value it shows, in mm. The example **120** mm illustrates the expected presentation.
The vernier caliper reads **48.8** mm
